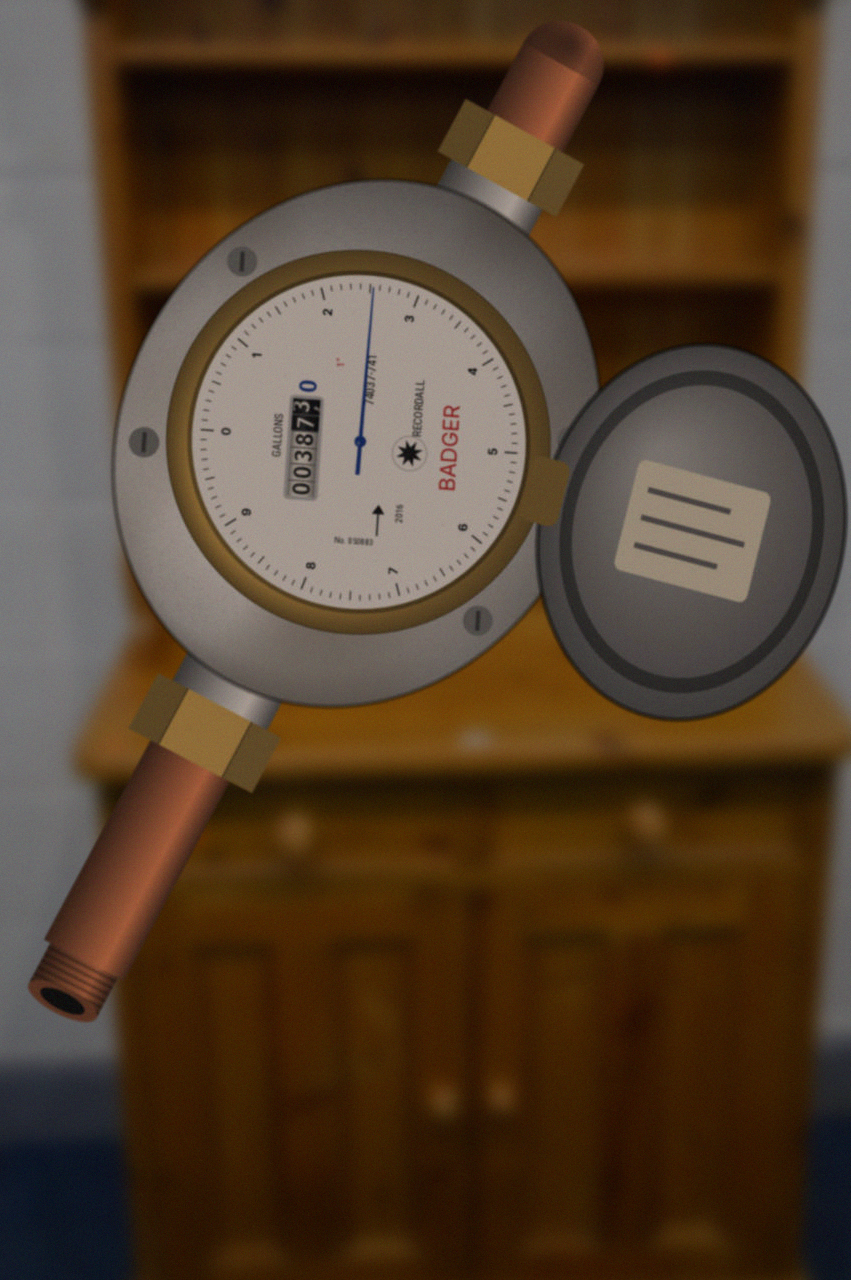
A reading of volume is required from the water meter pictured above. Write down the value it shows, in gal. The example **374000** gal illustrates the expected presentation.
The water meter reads **38732.5** gal
